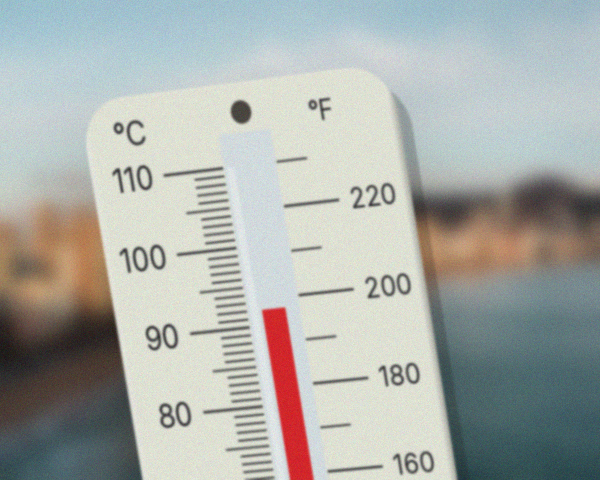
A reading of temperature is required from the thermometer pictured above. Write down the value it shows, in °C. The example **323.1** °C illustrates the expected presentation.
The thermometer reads **92** °C
